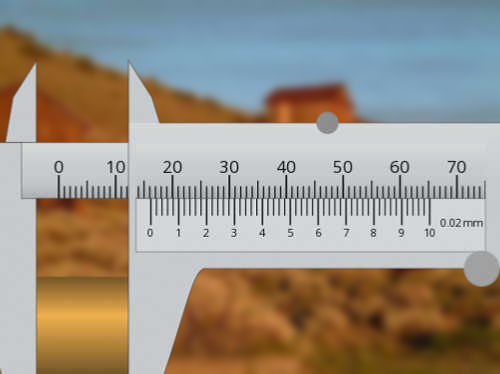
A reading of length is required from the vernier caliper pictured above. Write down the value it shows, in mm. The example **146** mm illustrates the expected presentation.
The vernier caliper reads **16.2** mm
